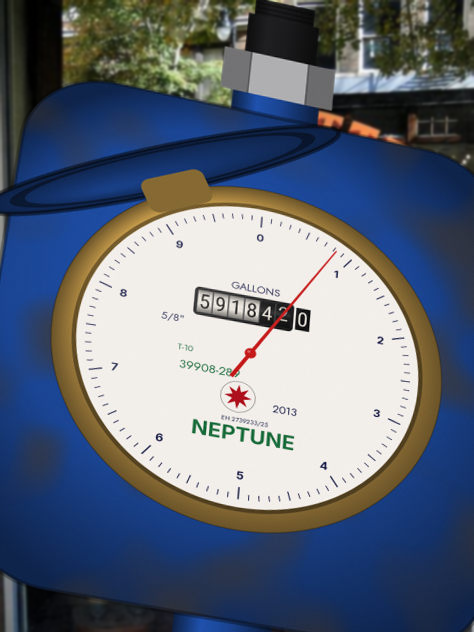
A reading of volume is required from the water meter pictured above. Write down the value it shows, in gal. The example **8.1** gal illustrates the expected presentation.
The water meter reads **5918420.8** gal
